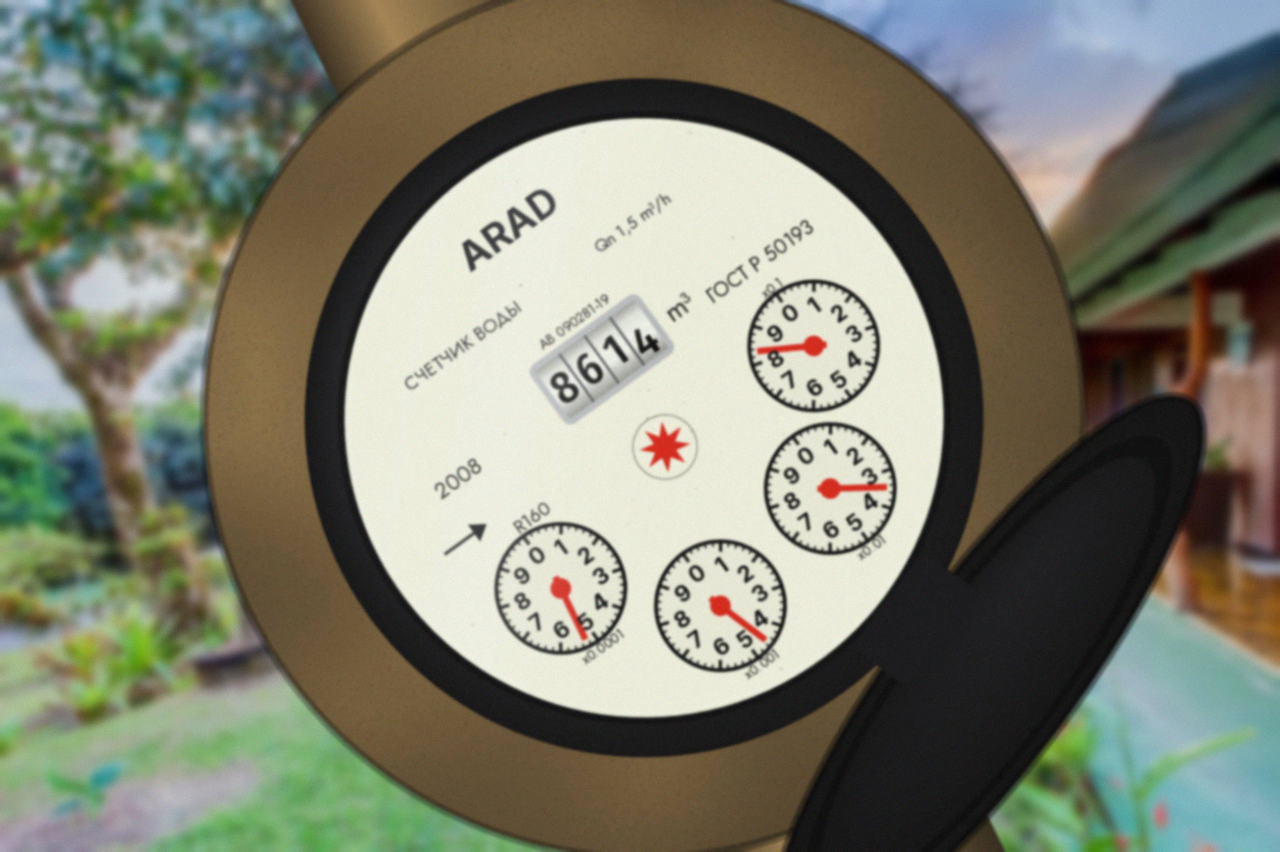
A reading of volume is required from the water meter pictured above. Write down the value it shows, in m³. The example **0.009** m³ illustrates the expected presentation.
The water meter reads **8613.8345** m³
